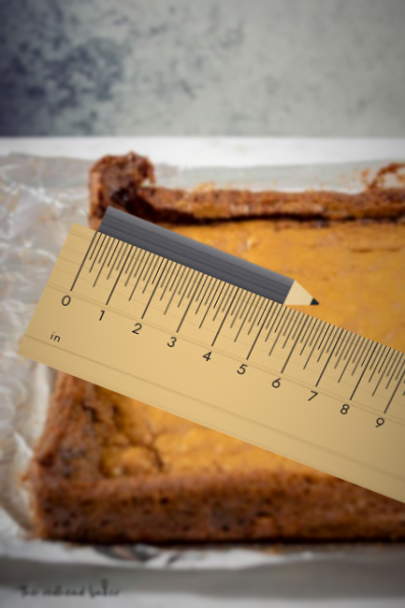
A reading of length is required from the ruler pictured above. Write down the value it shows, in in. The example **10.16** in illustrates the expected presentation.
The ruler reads **6.125** in
